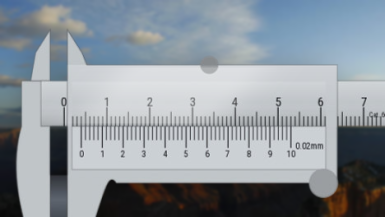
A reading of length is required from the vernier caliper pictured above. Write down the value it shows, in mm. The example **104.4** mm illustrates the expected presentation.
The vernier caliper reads **4.0** mm
